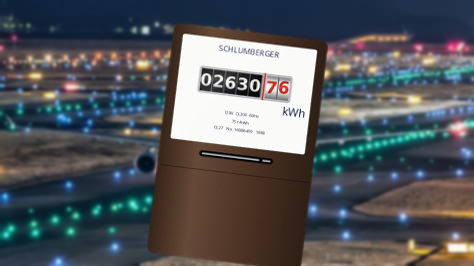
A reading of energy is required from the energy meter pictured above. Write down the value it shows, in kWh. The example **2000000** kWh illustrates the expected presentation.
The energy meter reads **2630.76** kWh
